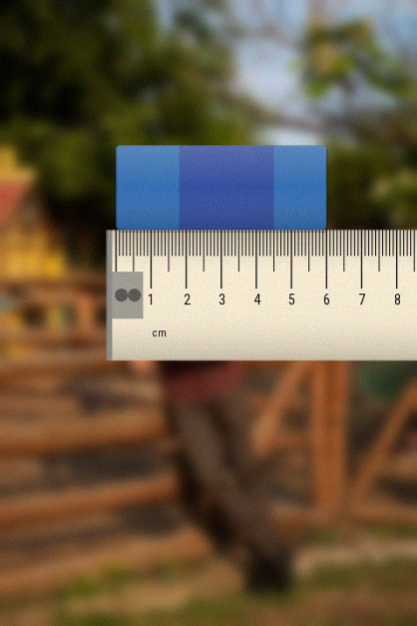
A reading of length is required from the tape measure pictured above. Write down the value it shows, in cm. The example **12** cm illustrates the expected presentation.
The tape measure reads **6** cm
